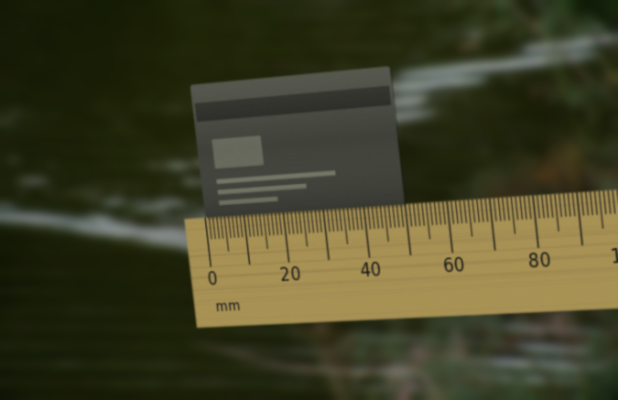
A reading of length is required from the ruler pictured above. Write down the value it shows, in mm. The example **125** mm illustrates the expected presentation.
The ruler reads **50** mm
